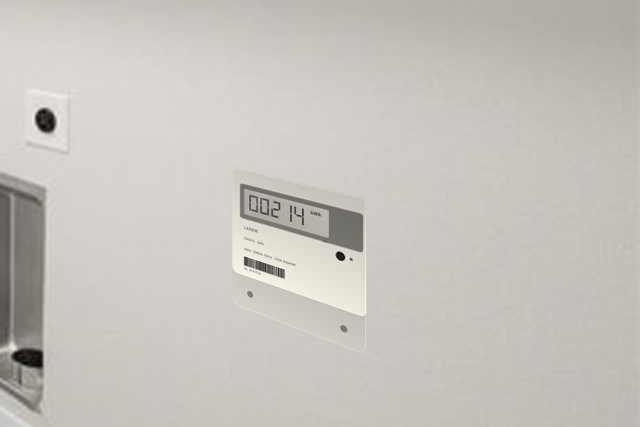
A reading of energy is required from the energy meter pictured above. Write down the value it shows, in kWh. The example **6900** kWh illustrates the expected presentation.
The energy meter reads **214** kWh
